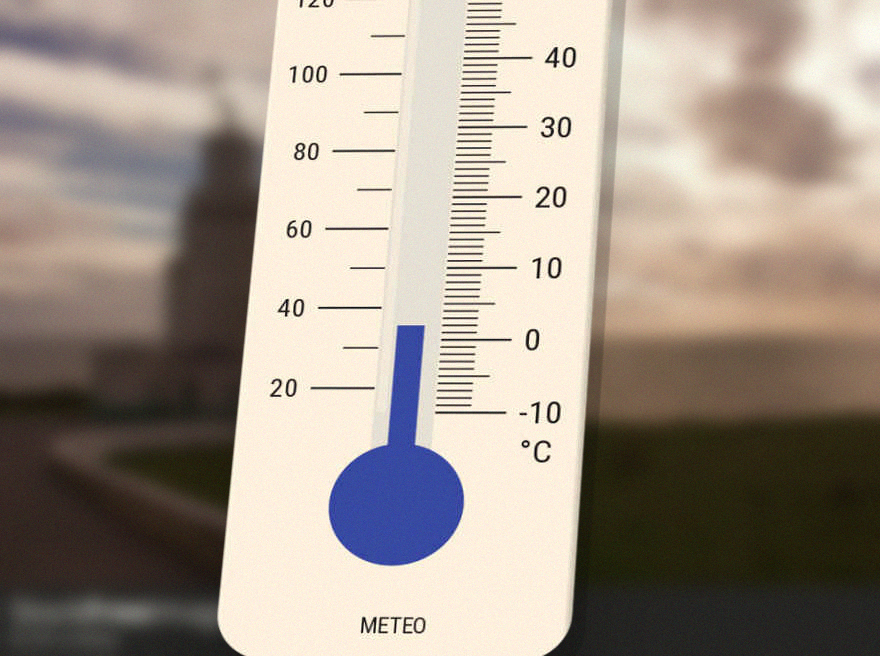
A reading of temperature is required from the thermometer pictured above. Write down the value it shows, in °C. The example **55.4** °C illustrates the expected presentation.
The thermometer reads **2** °C
